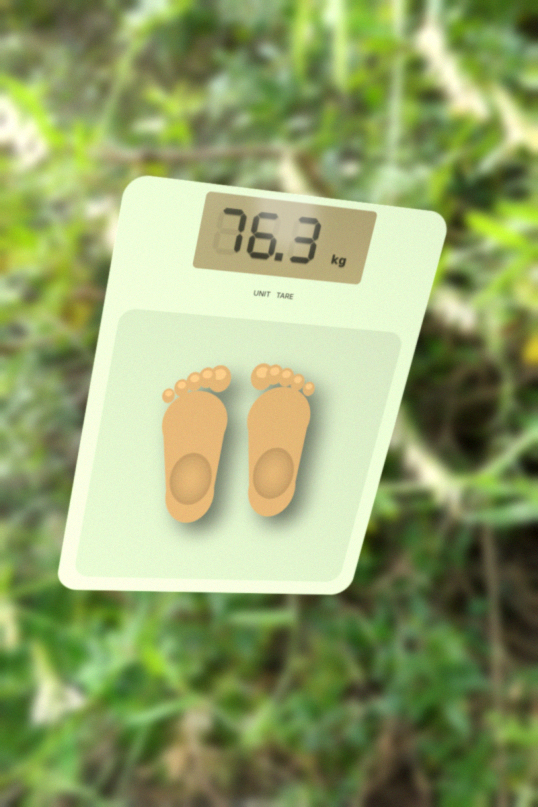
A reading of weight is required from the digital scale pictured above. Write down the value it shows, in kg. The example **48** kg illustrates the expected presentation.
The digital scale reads **76.3** kg
